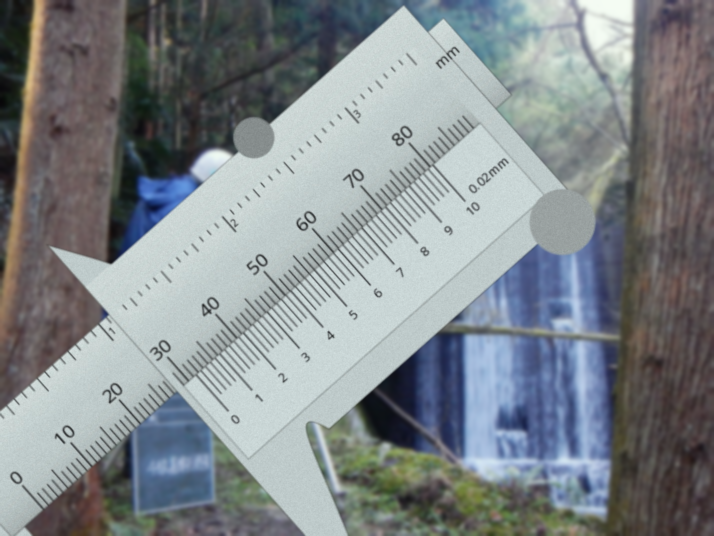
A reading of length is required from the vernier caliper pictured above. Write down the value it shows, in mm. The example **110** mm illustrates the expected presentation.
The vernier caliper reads **31.5** mm
